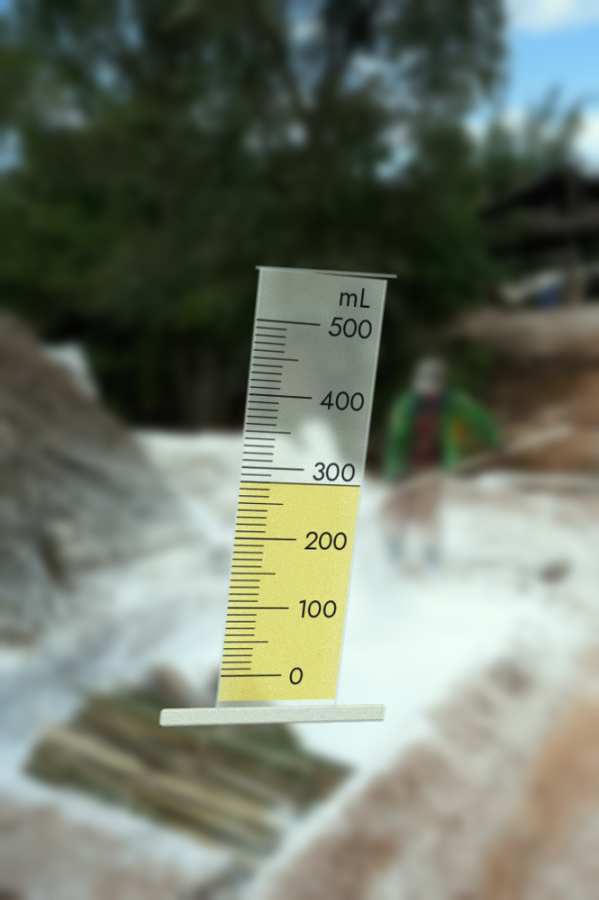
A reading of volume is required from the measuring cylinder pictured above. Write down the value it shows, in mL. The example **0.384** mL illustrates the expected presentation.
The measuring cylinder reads **280** mL
